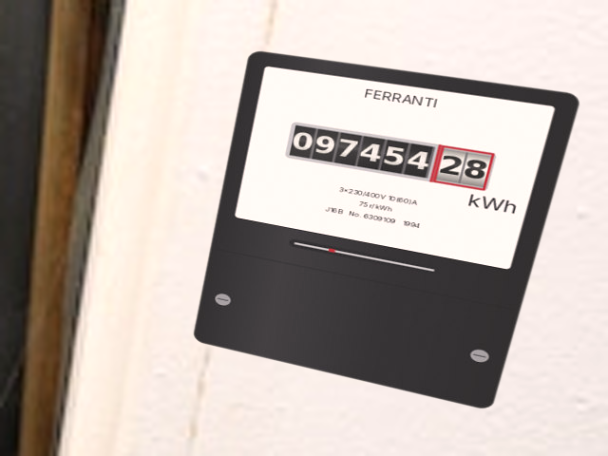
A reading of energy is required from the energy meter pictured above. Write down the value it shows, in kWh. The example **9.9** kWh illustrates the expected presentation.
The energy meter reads **97454.28** kWh
